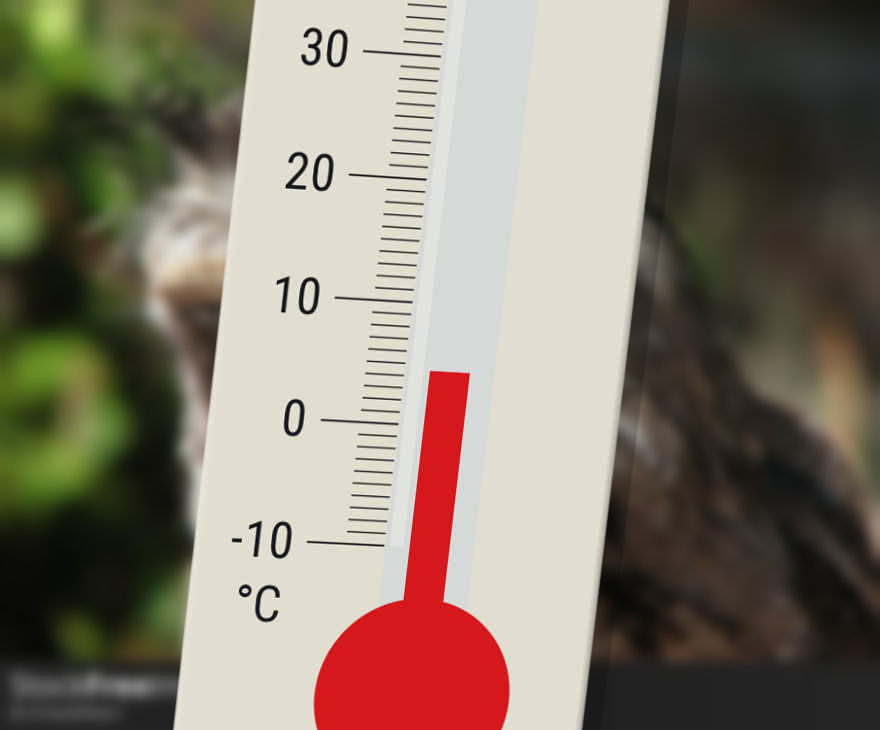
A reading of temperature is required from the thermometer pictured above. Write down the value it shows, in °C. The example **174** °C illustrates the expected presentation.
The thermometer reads **4.5** °C
